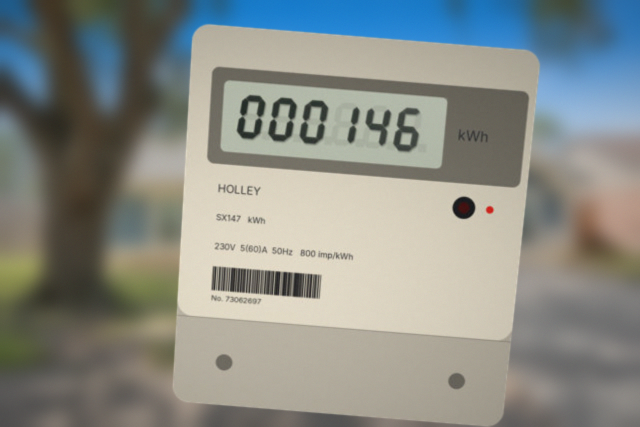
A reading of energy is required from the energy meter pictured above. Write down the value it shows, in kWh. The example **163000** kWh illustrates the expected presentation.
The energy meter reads **146** kWh
